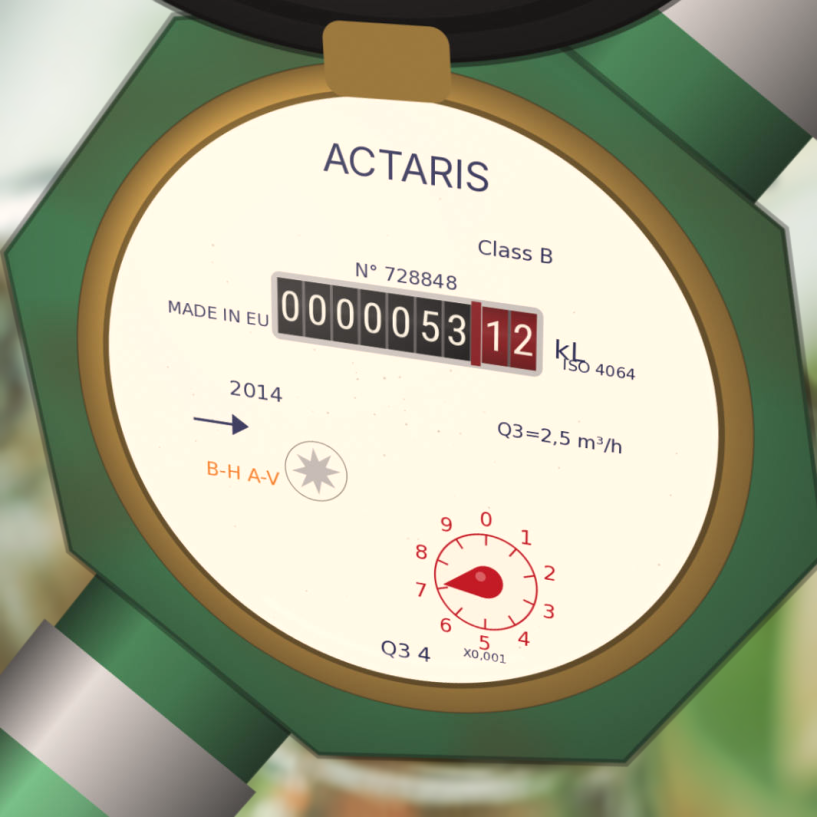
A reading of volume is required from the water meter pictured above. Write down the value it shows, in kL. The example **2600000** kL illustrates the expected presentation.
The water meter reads **53.127** kL
